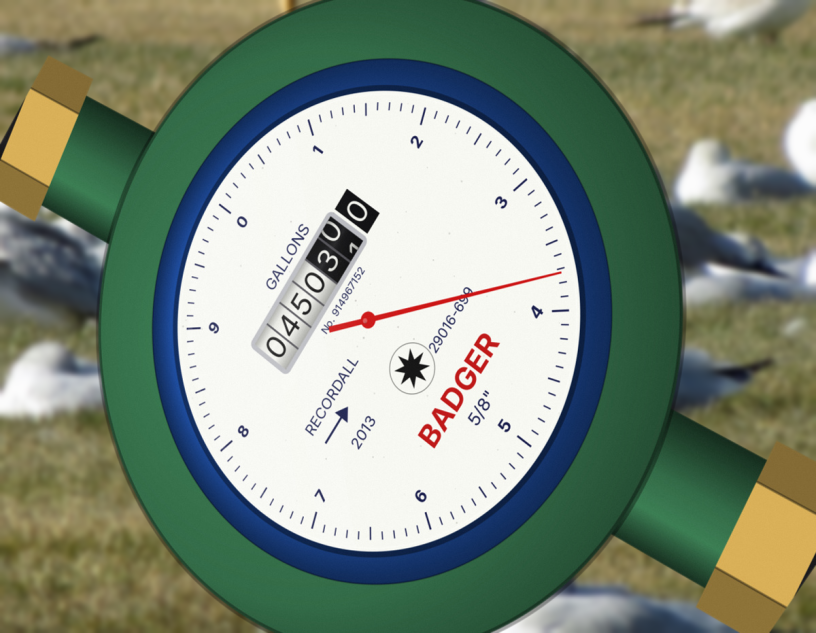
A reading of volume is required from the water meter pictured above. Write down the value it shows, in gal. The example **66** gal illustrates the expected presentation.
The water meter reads **450303.7** gal
